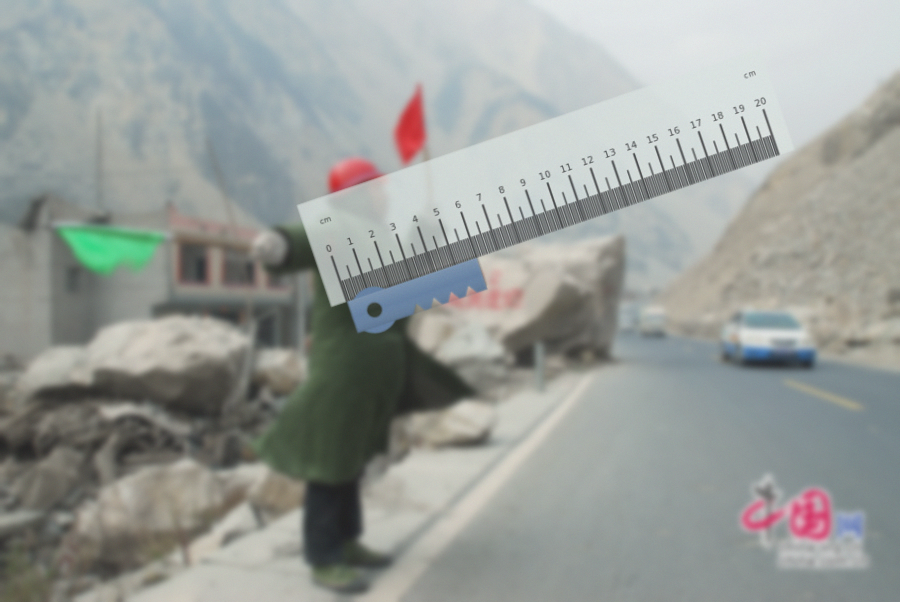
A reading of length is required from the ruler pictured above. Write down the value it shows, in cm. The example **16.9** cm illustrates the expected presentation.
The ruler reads **6** cm
